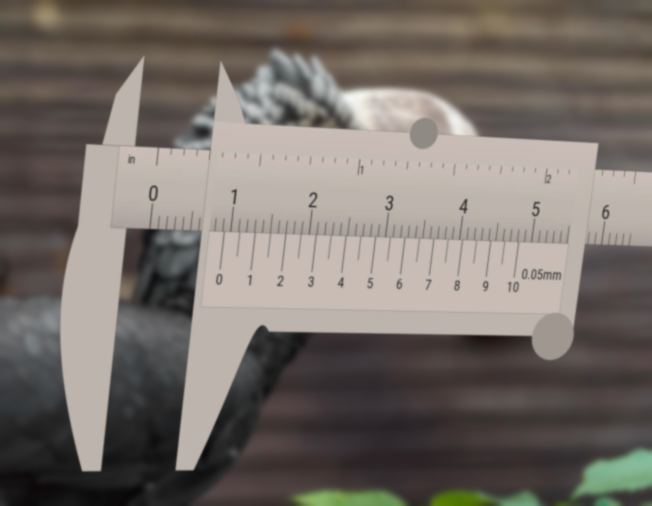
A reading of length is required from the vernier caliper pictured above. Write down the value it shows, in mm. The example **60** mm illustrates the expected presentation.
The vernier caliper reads **9.2** mm
